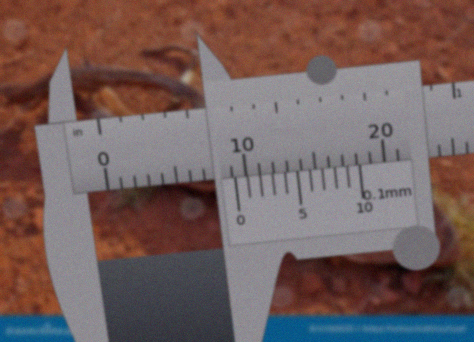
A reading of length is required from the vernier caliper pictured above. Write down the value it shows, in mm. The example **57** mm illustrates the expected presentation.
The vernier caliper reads **9.2** mm
